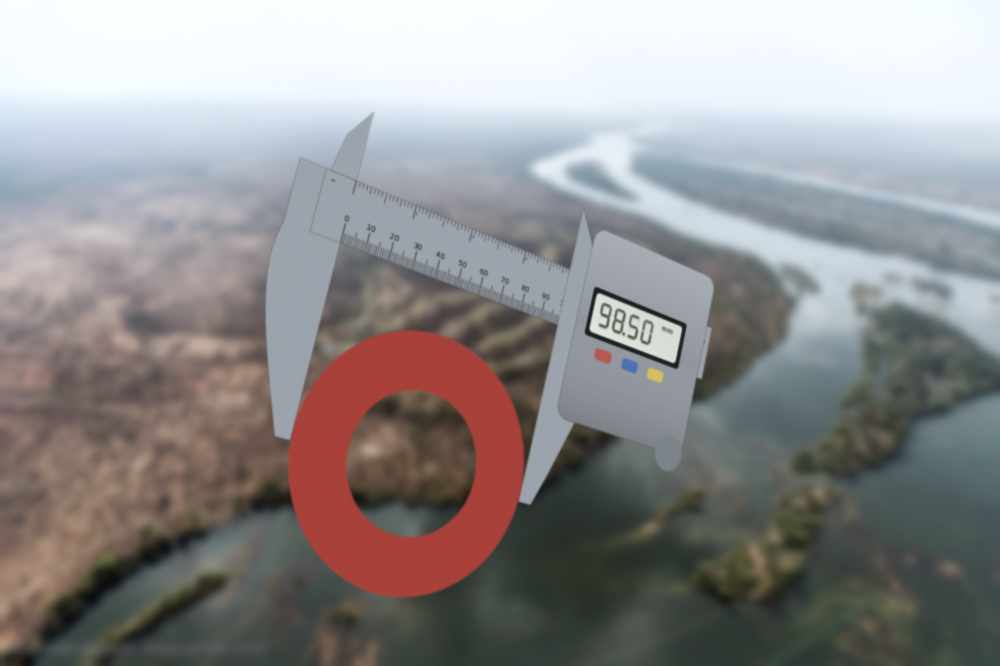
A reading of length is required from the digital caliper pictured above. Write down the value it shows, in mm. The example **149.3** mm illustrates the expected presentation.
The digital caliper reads **98.50** mm
